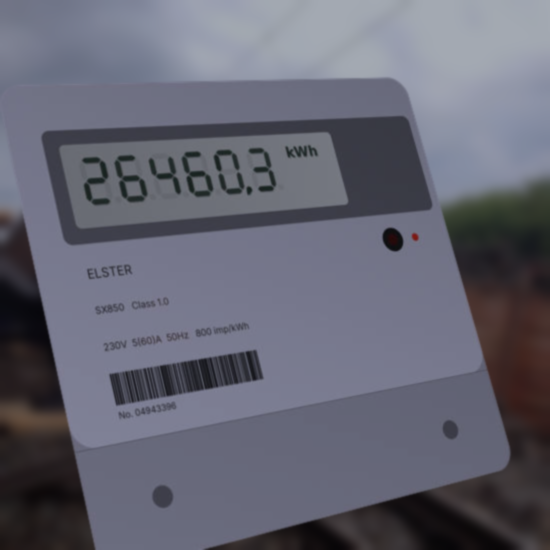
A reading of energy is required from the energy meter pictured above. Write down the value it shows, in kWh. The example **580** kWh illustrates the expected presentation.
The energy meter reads **26460.3** kWh
